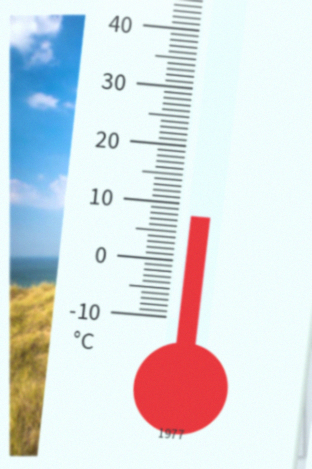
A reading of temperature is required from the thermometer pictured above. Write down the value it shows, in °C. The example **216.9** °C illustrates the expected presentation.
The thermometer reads **8** °C
